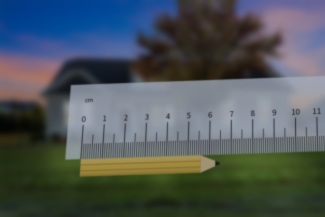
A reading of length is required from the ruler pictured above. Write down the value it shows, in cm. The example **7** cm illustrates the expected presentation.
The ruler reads **6.5** cm
